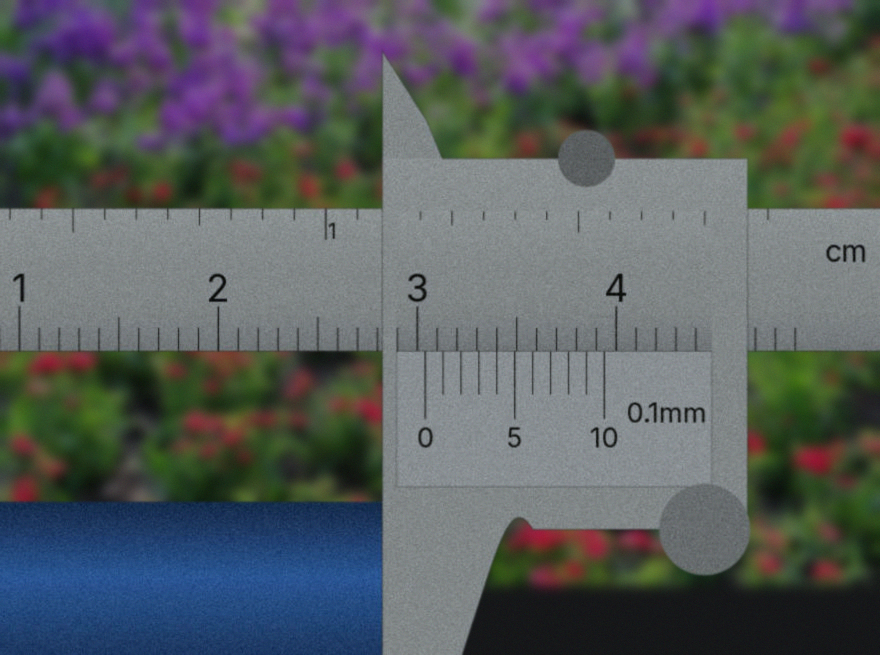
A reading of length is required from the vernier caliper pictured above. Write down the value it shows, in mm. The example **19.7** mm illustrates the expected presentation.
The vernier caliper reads **30.4** mm
